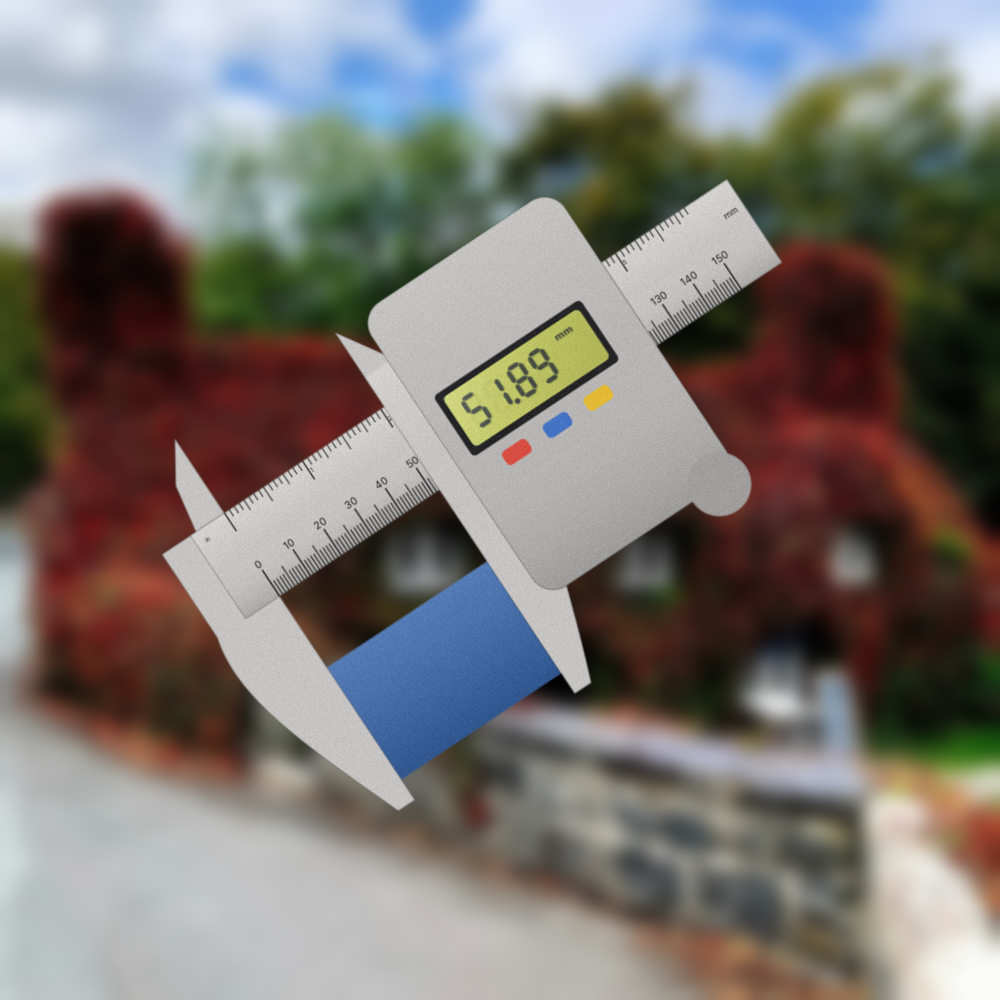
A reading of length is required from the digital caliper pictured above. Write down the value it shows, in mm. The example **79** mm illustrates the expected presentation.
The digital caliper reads **51.89** mm
